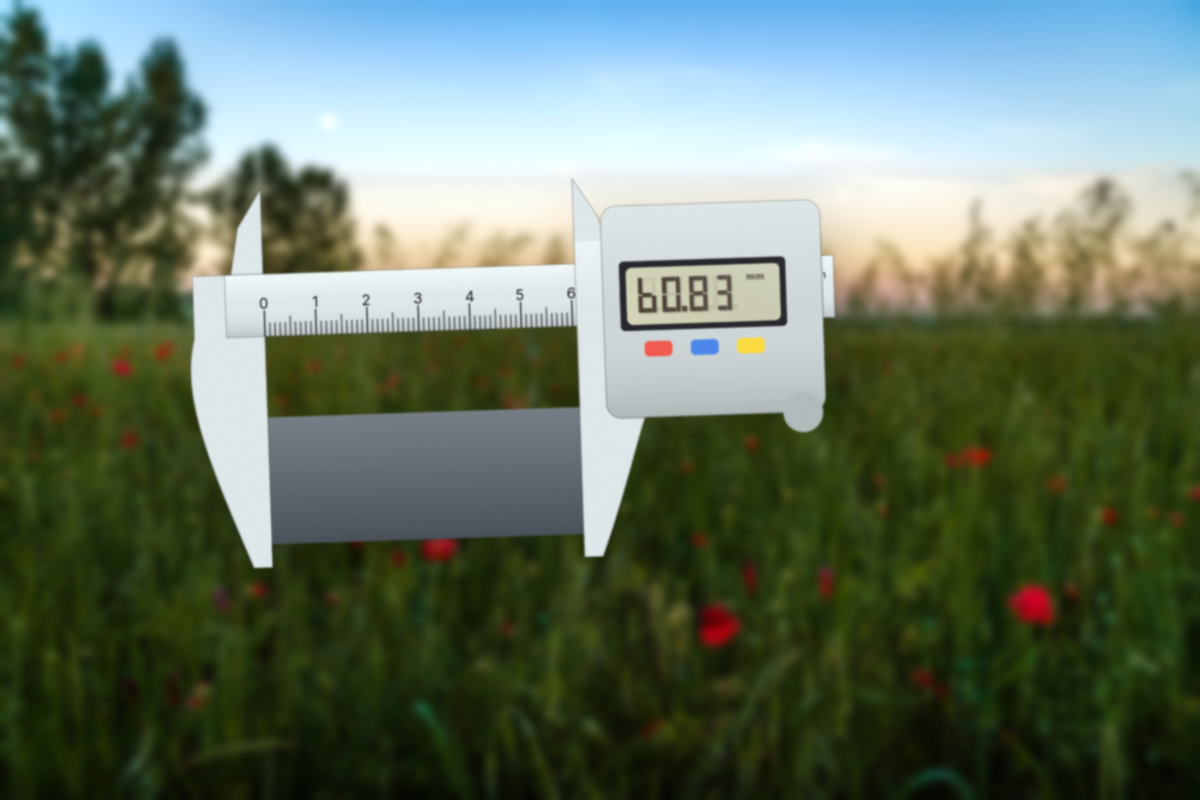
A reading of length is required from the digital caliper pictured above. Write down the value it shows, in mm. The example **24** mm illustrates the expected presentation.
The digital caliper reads **60.83** mm
